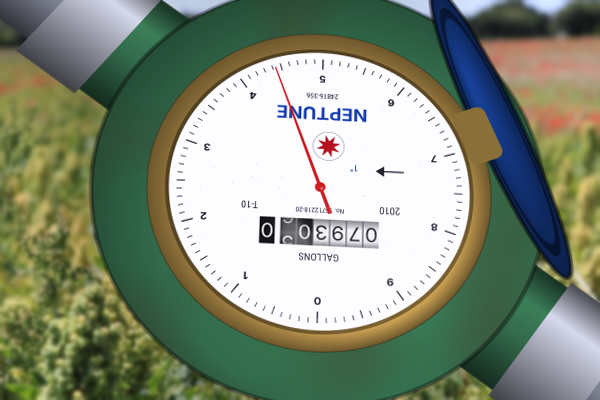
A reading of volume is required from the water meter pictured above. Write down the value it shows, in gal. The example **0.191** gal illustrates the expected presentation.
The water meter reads **793054.4** gal
